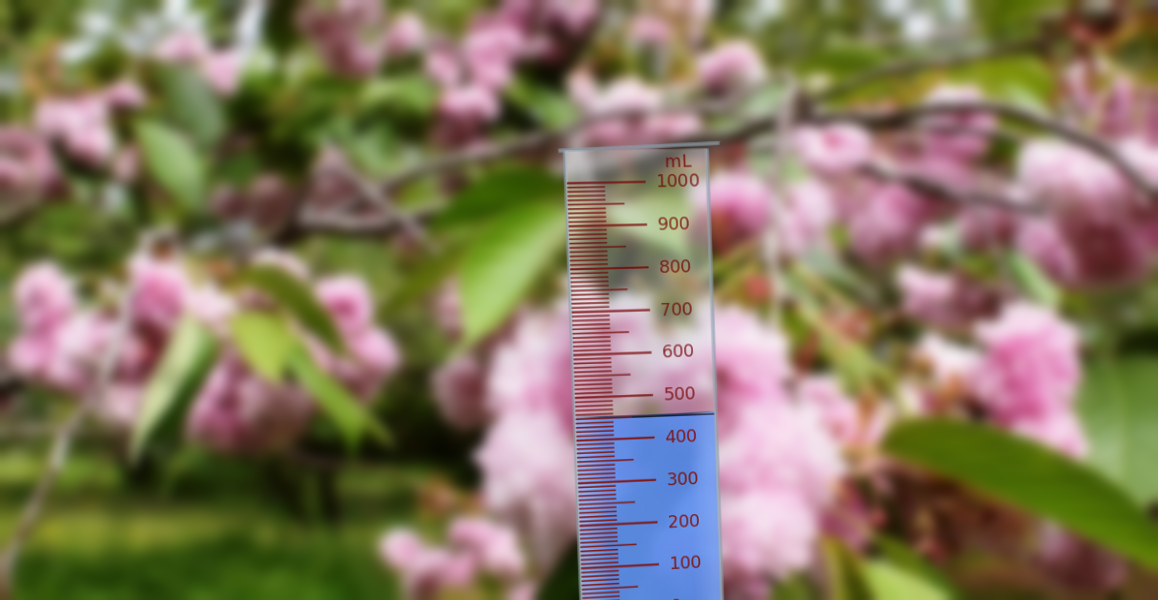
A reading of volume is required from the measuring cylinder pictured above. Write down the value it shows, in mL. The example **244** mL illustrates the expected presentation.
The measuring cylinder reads **450** mL
